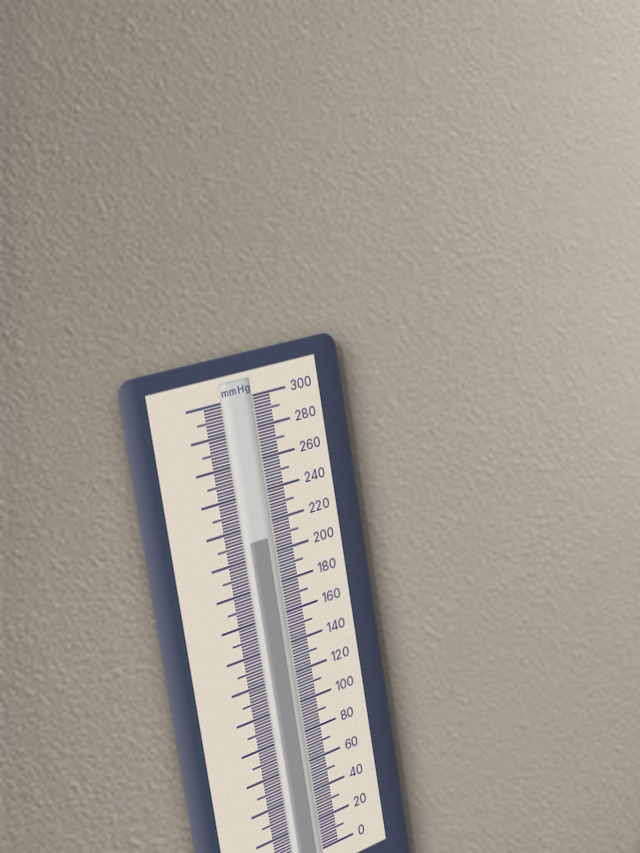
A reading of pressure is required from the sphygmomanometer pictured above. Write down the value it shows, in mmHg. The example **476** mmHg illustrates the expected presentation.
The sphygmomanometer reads **210** mmHg
